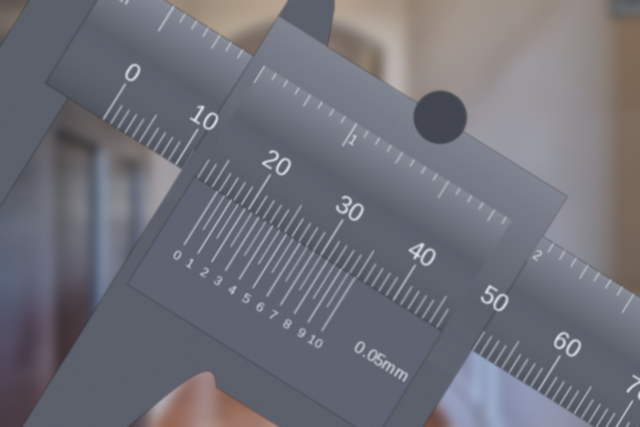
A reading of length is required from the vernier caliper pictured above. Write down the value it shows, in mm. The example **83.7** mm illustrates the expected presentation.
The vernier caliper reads **15.8** mm
